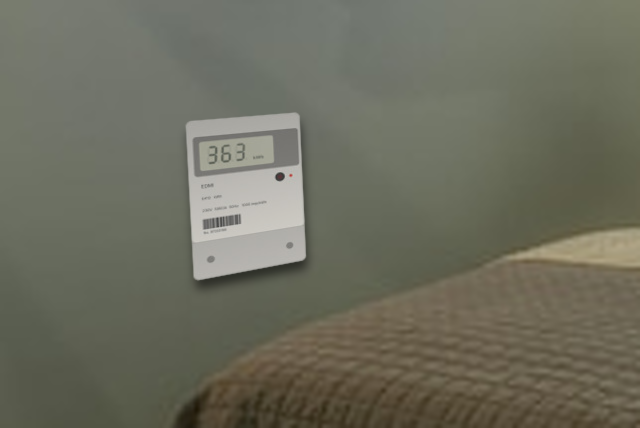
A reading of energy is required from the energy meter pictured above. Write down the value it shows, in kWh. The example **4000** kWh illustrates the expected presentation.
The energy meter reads **363** kWh
